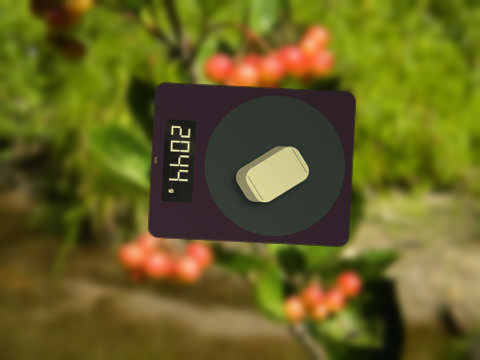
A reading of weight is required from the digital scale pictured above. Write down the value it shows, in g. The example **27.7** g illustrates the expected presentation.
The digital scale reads **2044** g
